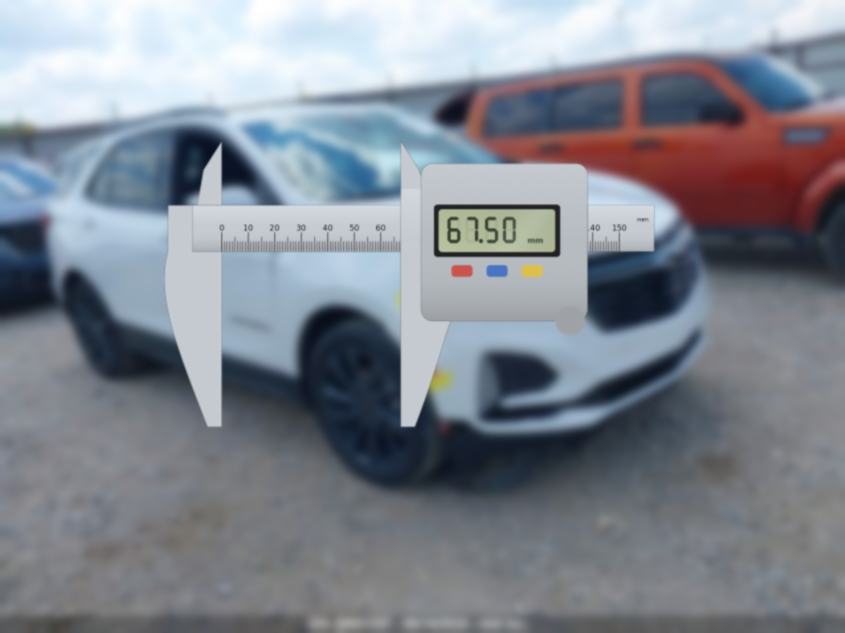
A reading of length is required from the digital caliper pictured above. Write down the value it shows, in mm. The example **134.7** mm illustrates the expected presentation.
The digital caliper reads **67.50** mm
